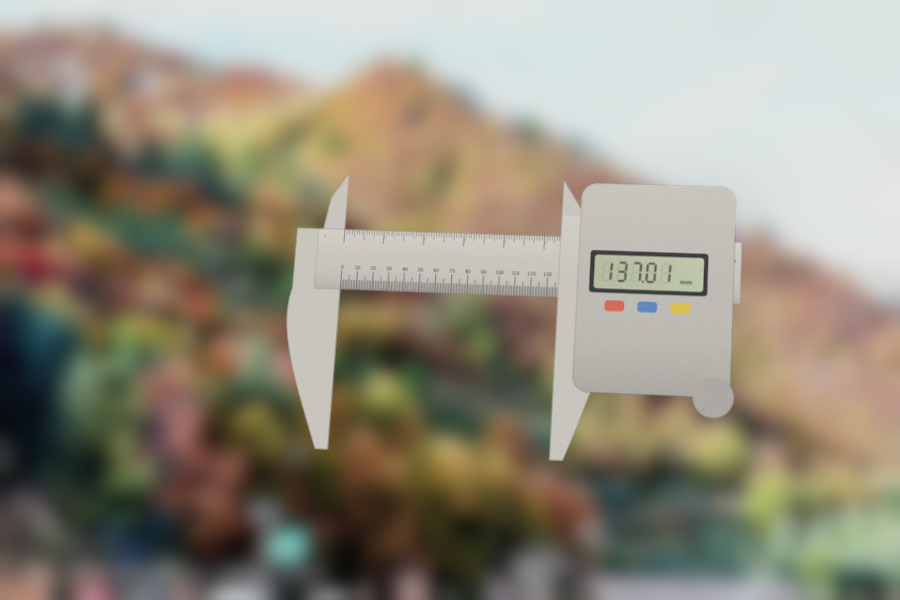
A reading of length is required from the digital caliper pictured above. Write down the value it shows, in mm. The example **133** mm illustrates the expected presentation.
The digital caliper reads **137.01** mm
